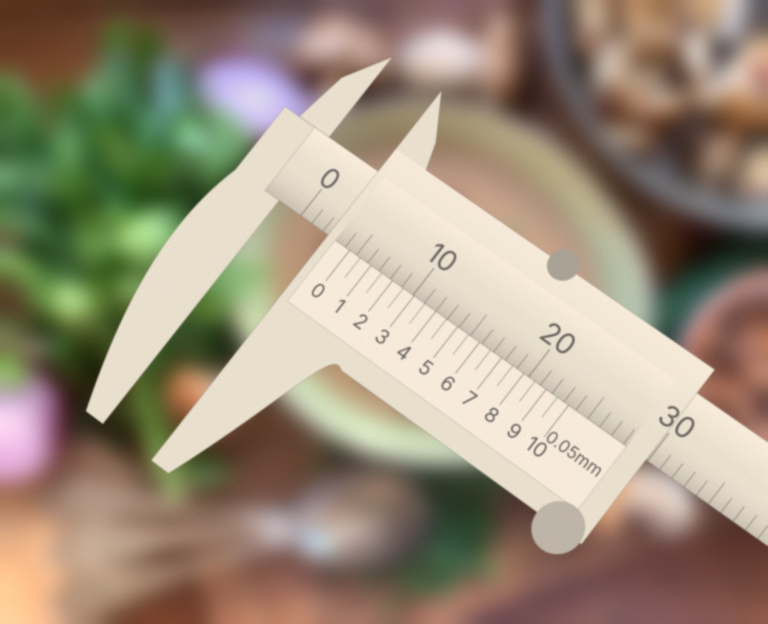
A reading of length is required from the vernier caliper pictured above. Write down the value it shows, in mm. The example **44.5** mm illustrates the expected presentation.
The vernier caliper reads **4.4** mm
